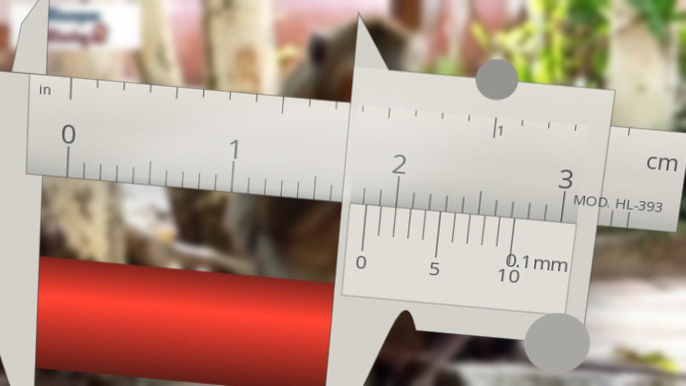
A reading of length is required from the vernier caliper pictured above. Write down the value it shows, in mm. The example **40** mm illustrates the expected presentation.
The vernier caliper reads **18.2** mm
